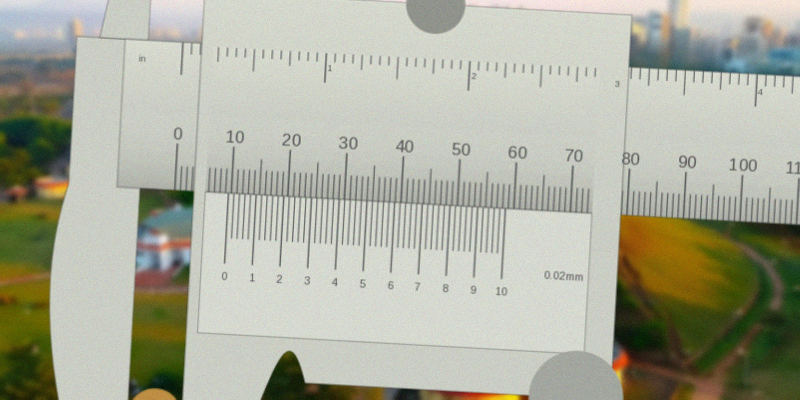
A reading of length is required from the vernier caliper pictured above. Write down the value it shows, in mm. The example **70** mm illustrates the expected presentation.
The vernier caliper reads **9.5** mm
